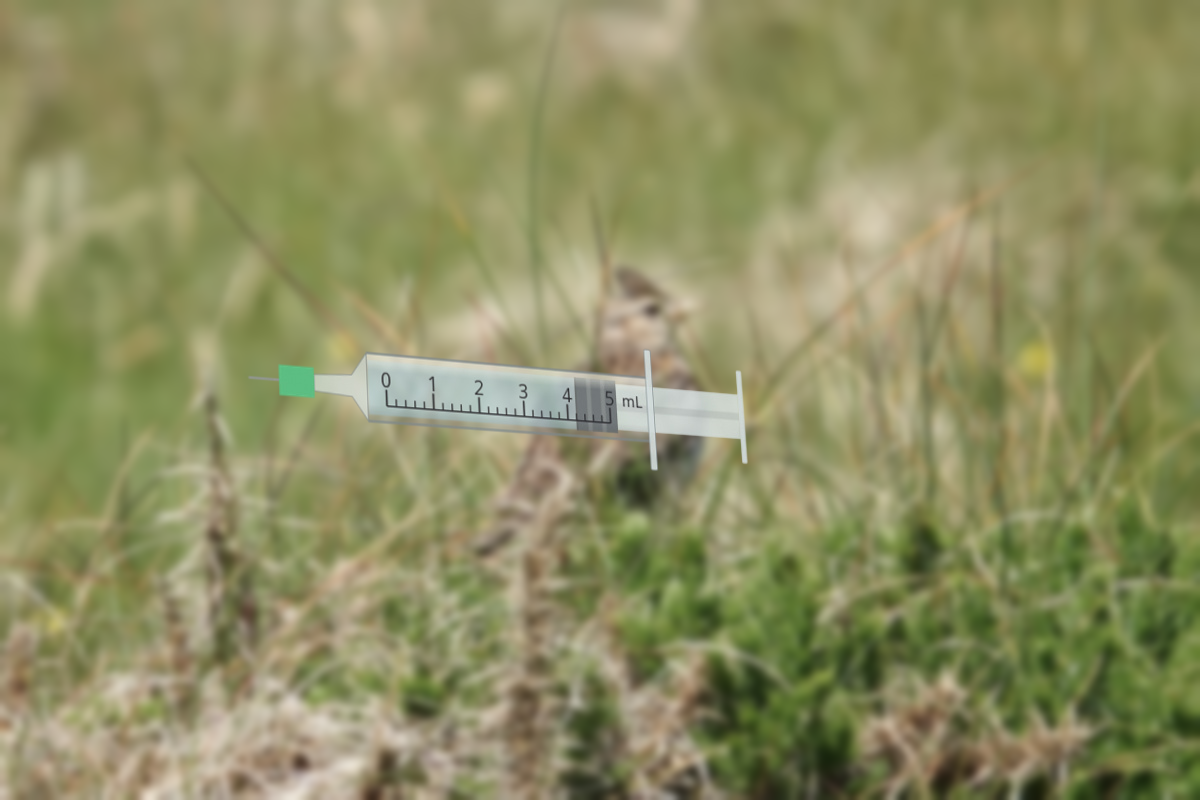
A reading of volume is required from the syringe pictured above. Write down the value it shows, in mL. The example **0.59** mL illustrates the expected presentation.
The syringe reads **4.2** mL
